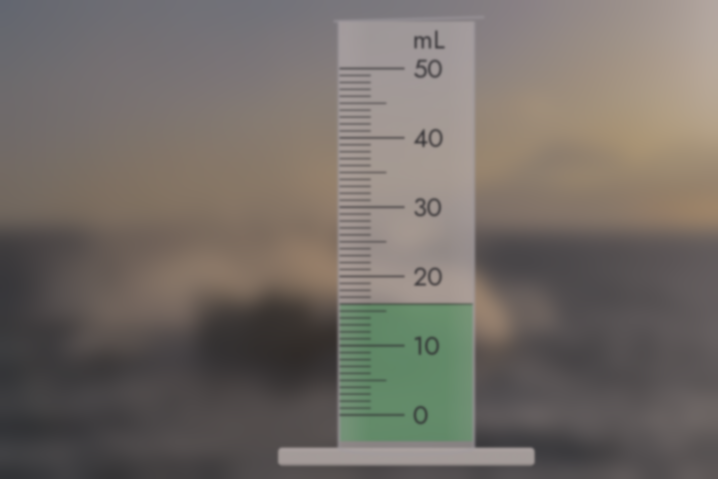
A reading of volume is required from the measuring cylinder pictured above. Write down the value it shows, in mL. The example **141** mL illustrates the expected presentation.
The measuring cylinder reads **16** mL
